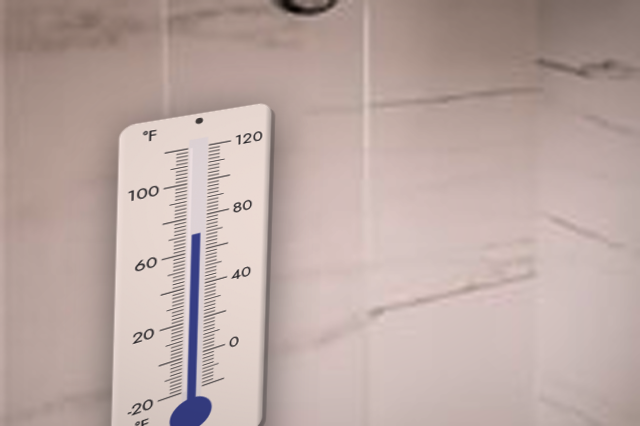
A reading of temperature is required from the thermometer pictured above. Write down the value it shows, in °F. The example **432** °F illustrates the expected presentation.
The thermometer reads **70** °F
